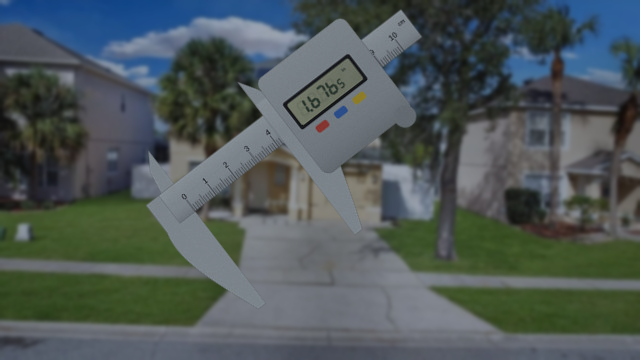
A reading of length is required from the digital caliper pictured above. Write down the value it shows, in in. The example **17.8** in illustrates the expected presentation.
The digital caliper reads **1.6765** in
